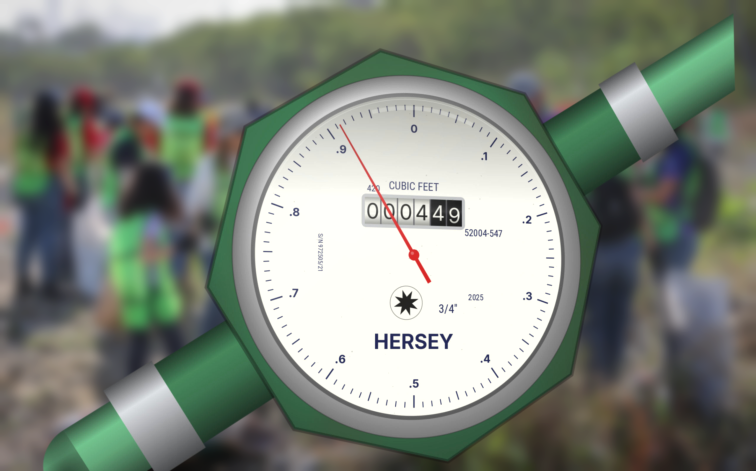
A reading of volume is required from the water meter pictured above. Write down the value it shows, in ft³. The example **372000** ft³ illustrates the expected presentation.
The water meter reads **448.91** ft³
